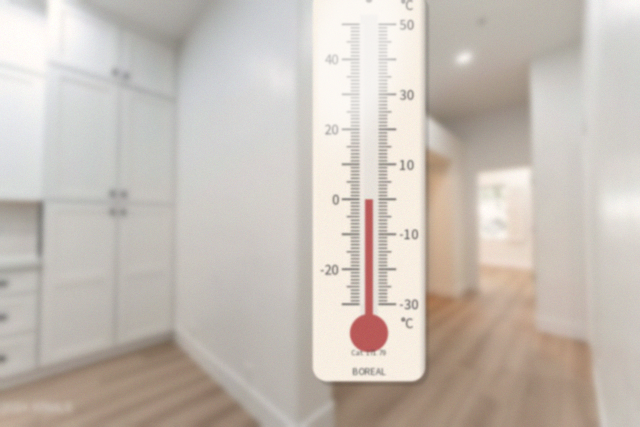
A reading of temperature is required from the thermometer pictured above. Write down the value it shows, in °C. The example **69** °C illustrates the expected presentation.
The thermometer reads **0** °C
